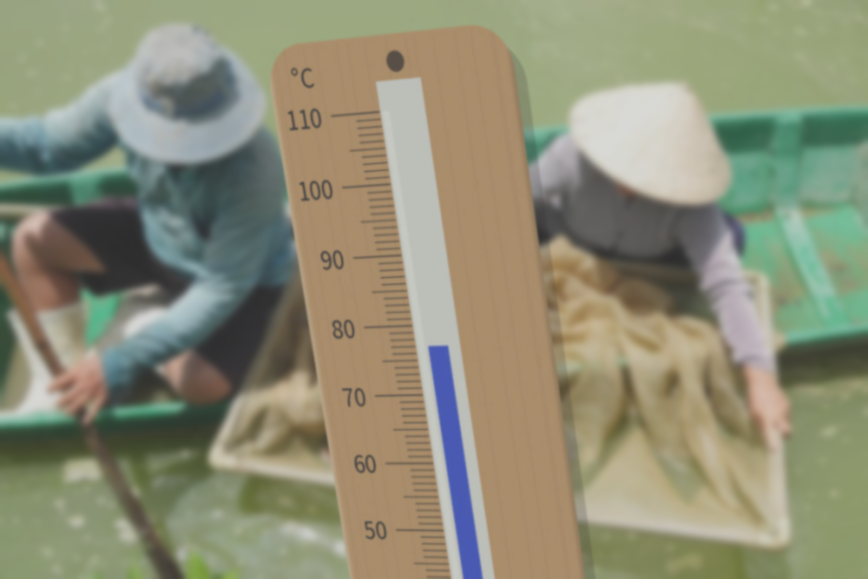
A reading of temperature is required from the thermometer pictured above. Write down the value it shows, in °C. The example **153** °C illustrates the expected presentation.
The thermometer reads **77** °C
